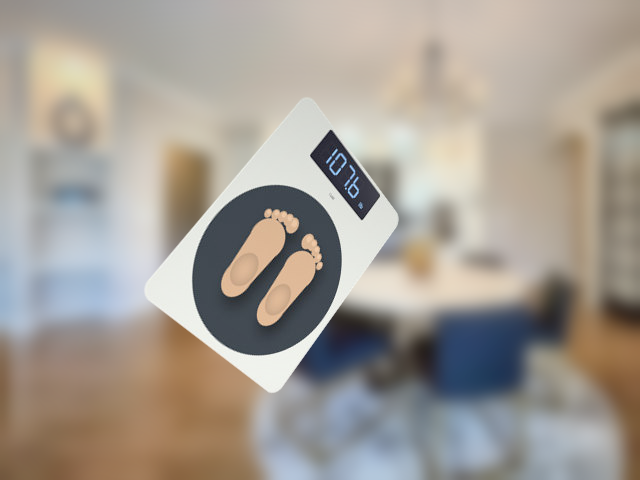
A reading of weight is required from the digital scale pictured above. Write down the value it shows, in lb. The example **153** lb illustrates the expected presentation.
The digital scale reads **107.6** lb
